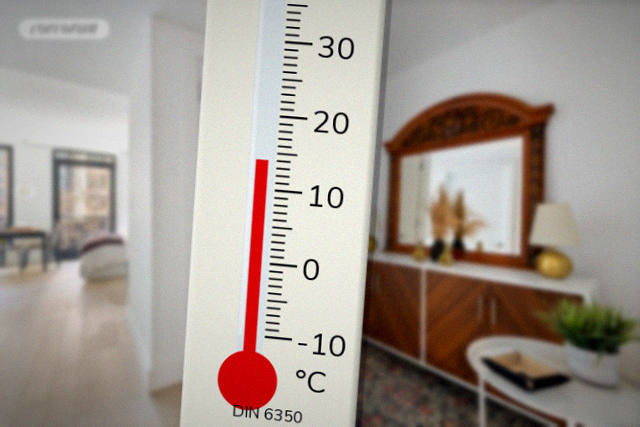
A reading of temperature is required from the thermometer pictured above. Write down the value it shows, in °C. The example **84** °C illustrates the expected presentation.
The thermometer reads **14** °C
